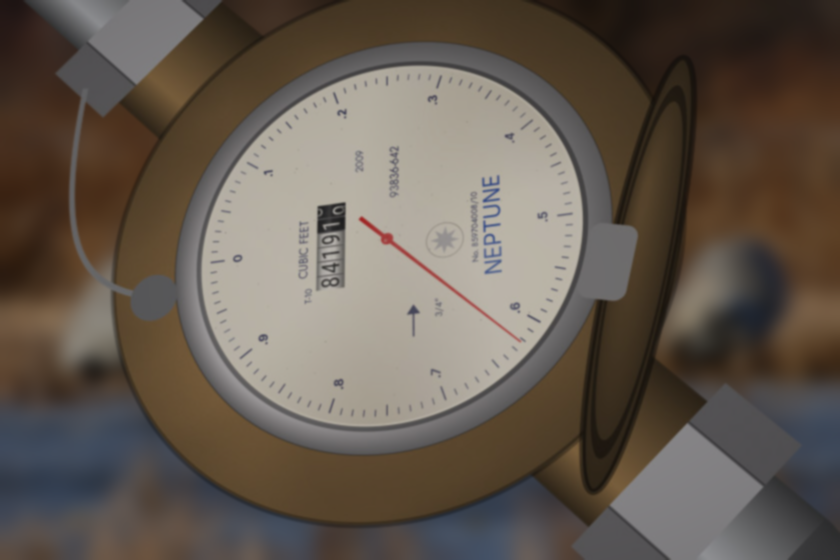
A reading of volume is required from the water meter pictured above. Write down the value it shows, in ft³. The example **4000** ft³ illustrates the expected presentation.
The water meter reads **841918.62** ft³
